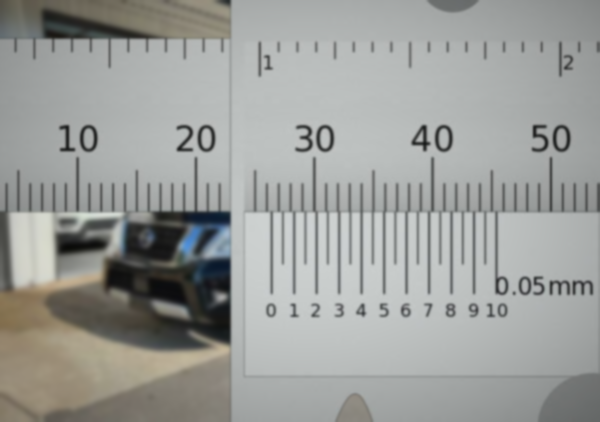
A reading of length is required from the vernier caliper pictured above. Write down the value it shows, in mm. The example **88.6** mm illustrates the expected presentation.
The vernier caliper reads **26.4** mm
